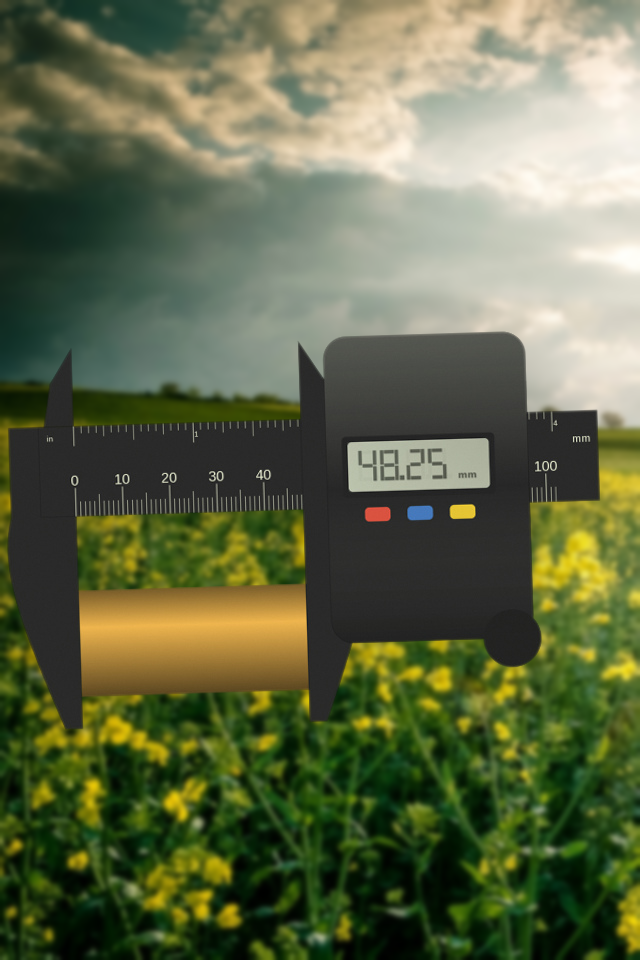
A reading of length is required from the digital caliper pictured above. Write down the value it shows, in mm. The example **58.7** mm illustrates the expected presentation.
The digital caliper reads **48.25** mm
